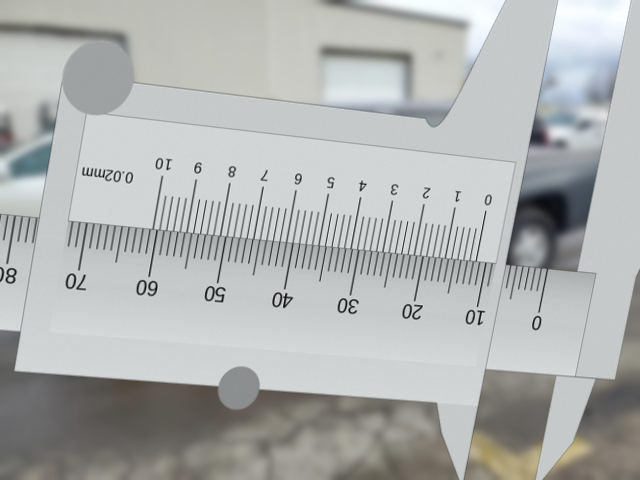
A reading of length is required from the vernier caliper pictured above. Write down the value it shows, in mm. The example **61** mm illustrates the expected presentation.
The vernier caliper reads **11.6** mm
